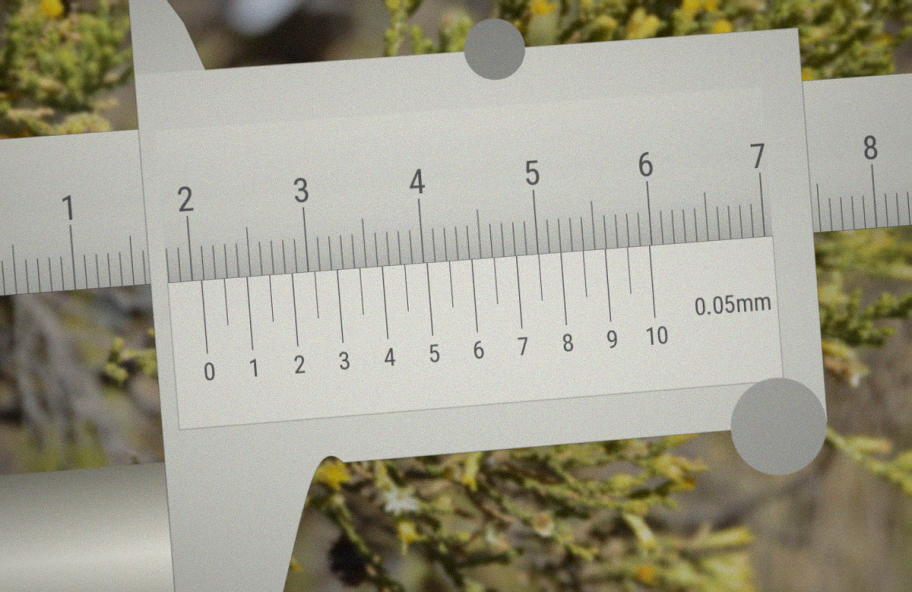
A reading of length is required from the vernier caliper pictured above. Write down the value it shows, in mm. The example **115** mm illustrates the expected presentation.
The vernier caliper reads **20.8** mm
